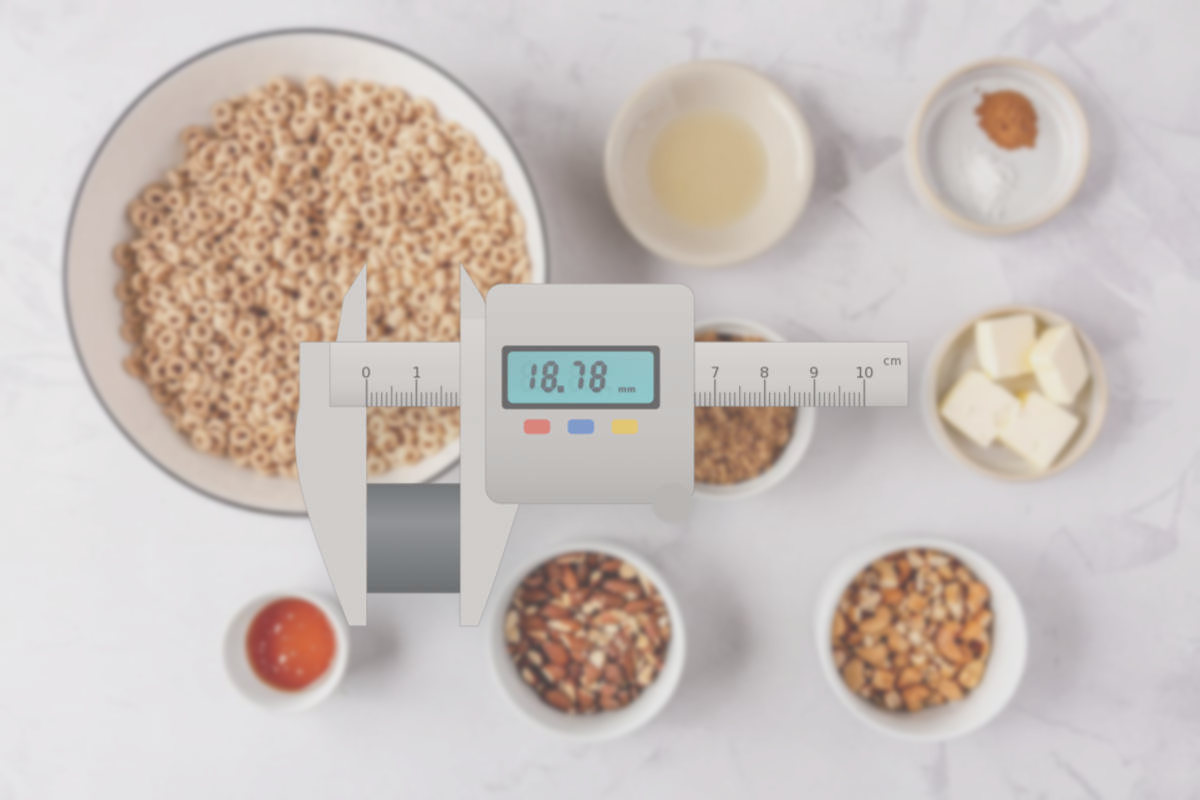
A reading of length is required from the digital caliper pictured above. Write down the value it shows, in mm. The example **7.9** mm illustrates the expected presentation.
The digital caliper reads **18.78** mm
